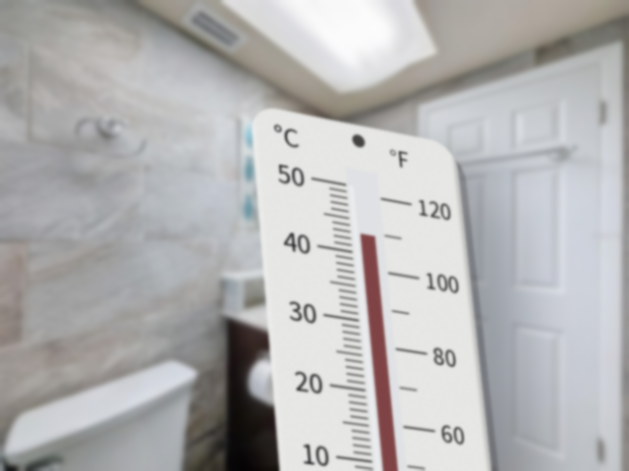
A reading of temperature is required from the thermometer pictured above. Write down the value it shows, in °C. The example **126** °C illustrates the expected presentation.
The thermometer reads **43** °C
